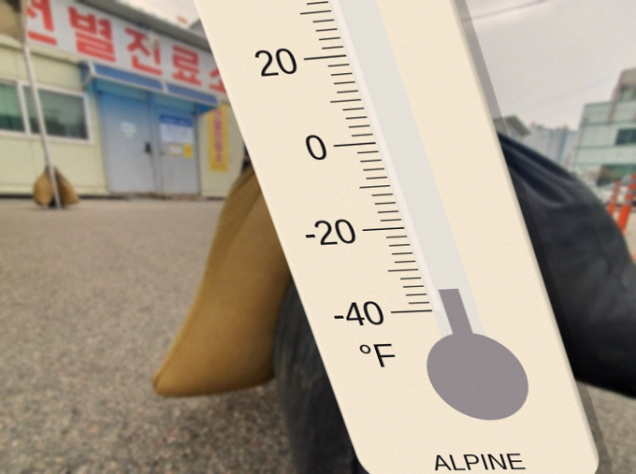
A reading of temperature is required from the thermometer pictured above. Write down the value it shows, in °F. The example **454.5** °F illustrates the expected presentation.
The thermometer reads **-35** °F
